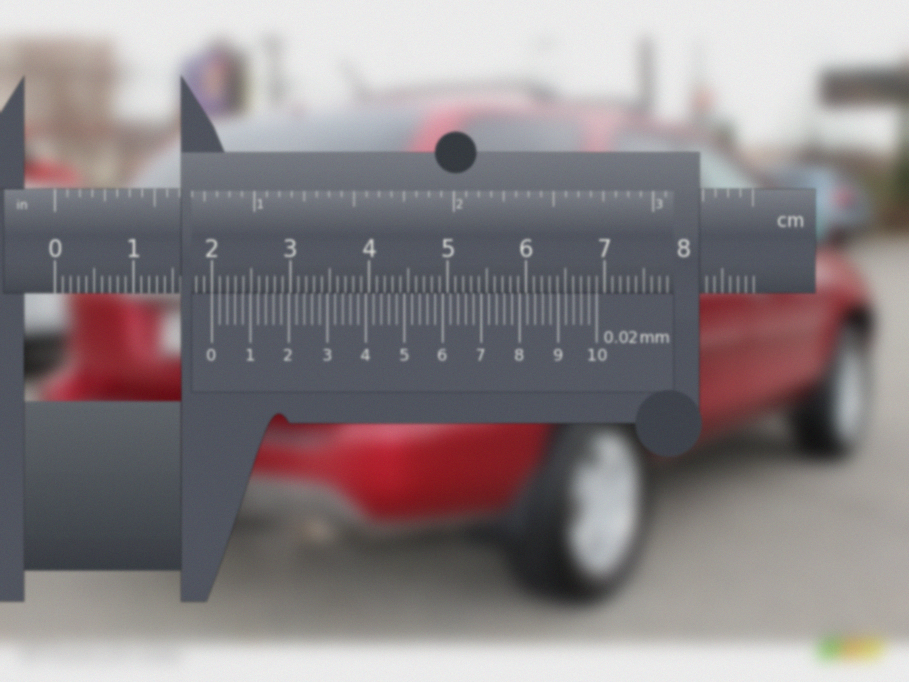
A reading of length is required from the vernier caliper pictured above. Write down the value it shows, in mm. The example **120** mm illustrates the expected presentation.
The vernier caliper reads **20.0** mm
